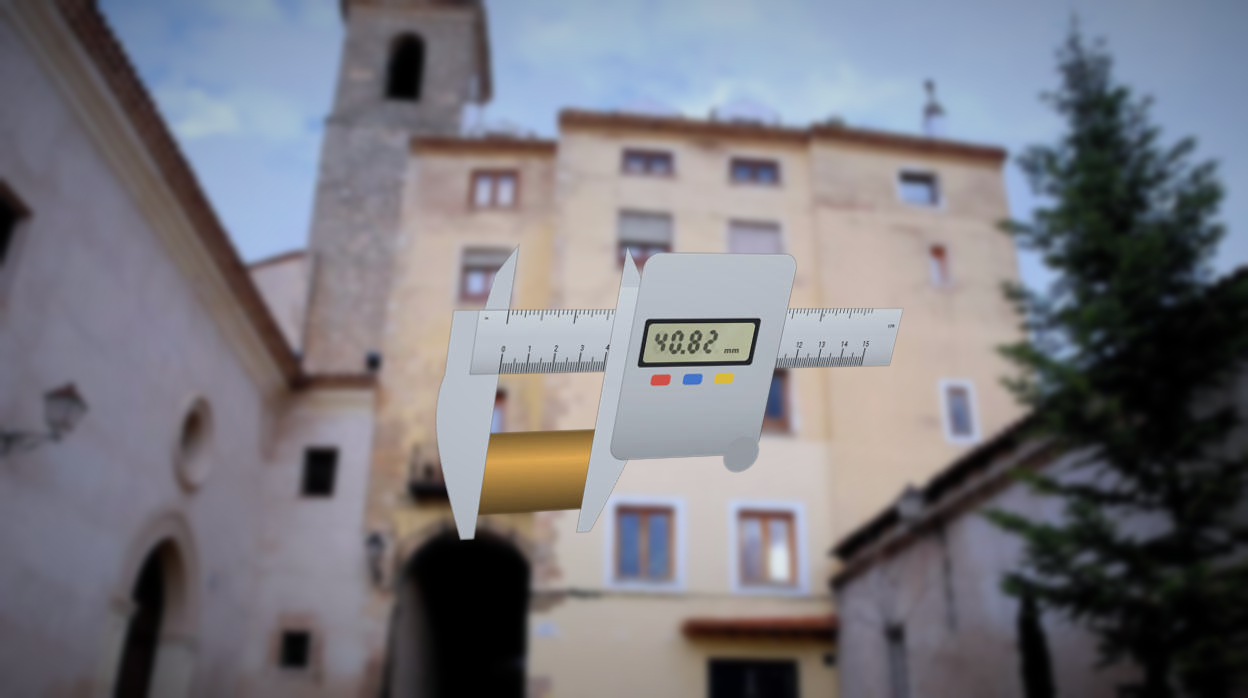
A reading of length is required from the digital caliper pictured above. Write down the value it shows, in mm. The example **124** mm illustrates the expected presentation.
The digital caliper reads **40.82** mm
